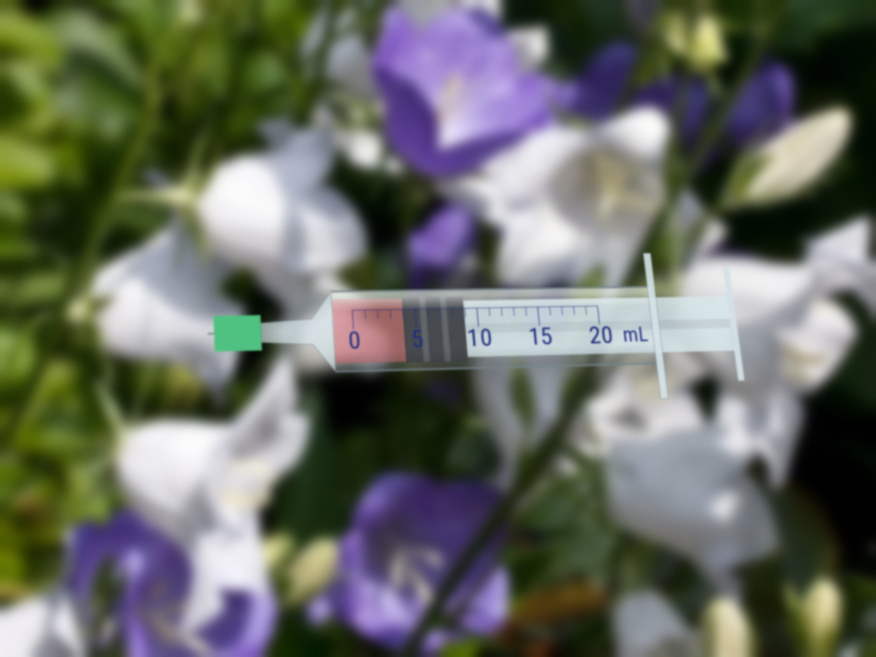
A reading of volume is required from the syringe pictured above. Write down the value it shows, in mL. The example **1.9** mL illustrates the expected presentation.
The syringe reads **4** mL
